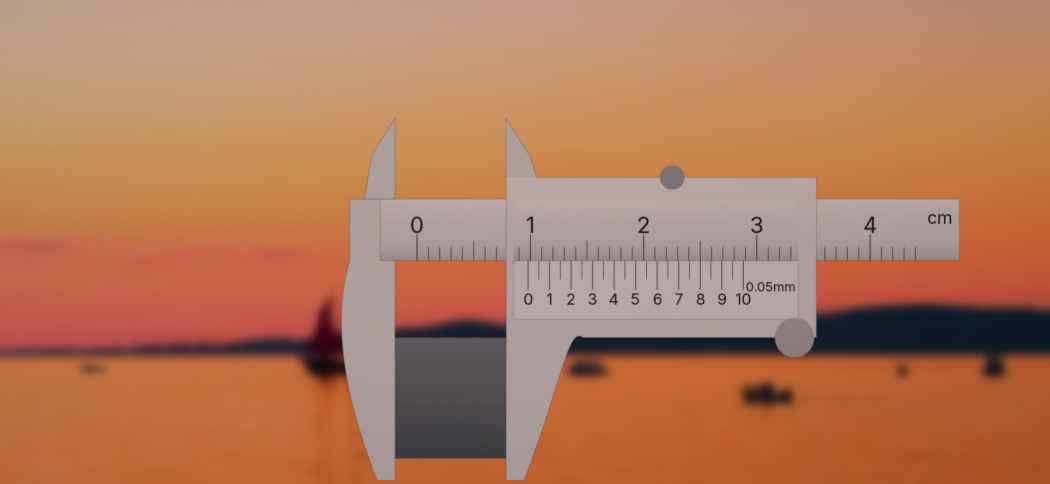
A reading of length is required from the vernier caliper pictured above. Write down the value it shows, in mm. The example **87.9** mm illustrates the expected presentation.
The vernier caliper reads **9.8** mm
